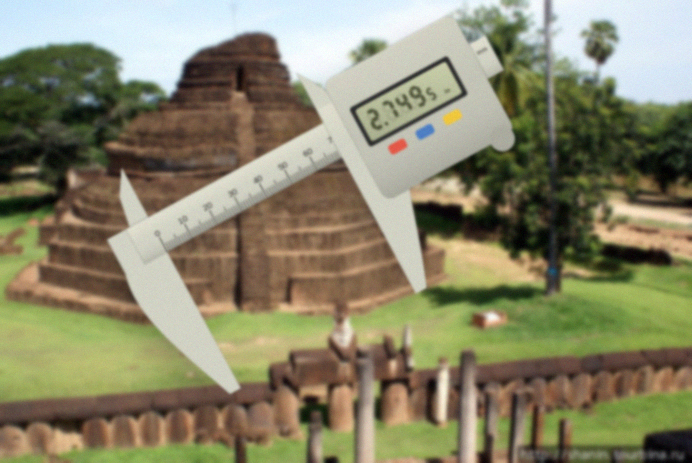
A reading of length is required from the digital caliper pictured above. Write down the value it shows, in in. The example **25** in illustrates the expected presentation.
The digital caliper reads **2.7495** in
